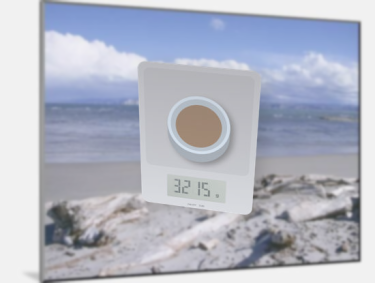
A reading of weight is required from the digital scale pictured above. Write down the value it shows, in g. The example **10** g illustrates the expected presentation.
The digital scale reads **3215** g
